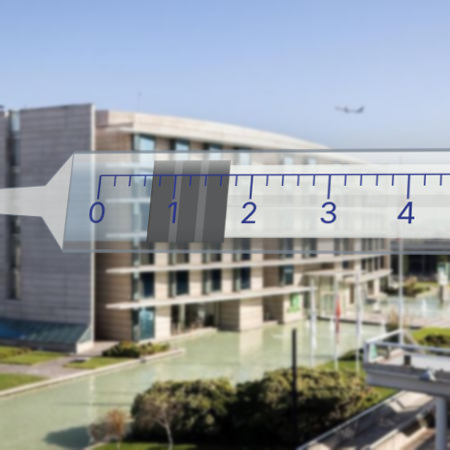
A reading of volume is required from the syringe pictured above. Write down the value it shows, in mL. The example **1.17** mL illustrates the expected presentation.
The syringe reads **0.7** mL
